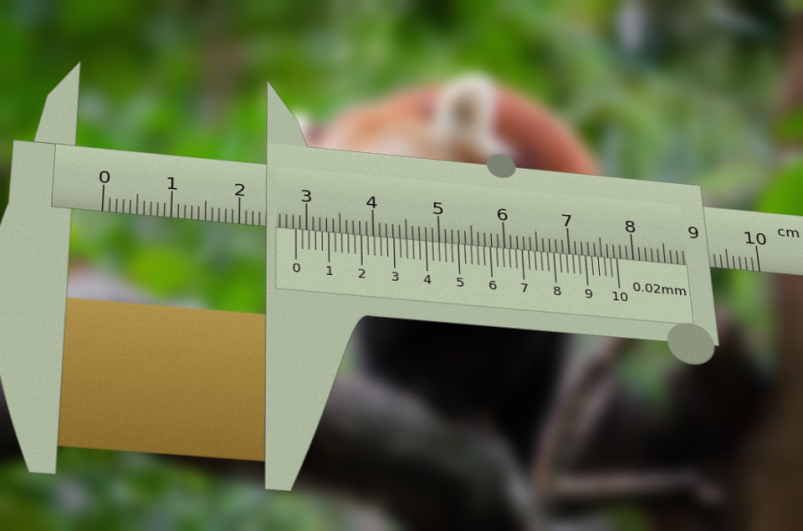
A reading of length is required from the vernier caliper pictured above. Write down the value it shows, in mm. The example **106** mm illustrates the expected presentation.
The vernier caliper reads **28.4** mm
